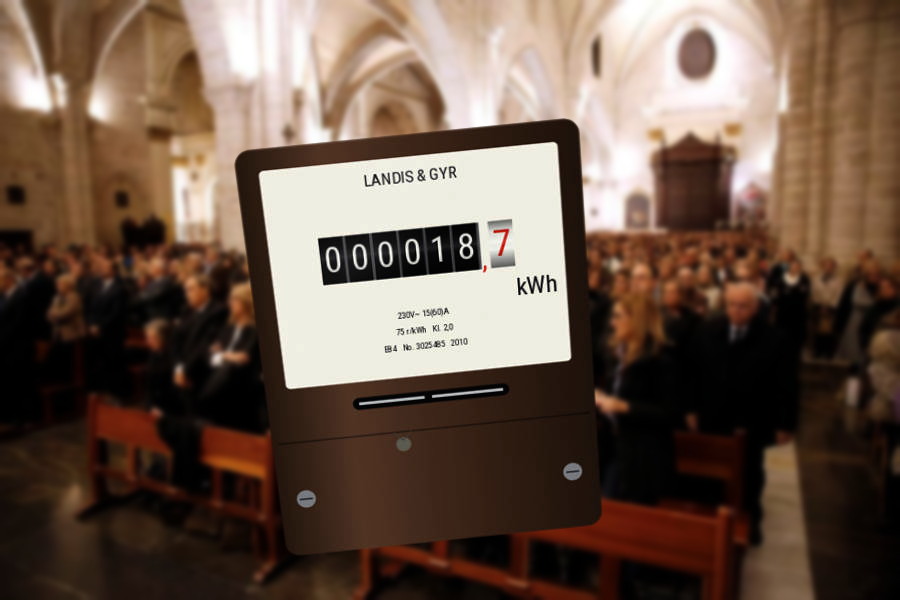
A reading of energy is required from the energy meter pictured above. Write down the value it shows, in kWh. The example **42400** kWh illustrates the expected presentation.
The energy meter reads **18.7** kWh
